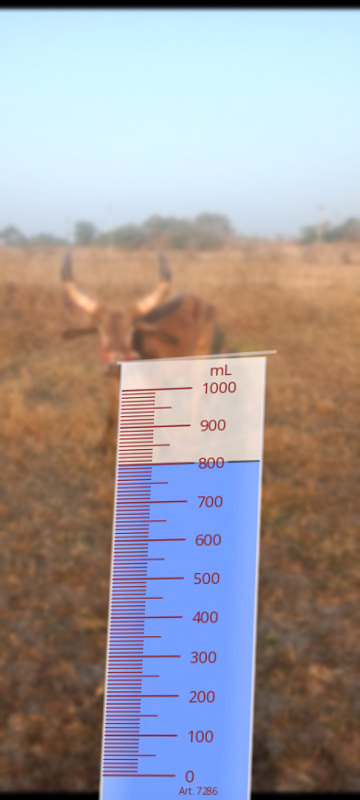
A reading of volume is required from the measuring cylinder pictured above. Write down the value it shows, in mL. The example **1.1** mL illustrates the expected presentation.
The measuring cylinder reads **800** mL
